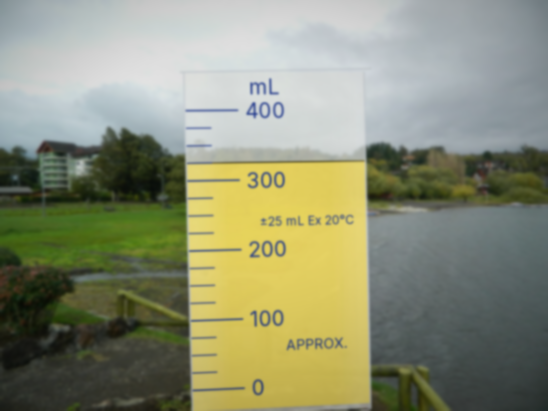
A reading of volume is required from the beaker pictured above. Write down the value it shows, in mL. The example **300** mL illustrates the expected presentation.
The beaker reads **325** mL
